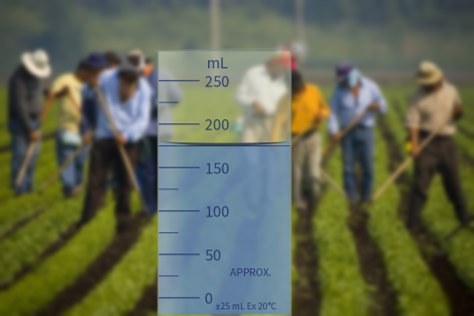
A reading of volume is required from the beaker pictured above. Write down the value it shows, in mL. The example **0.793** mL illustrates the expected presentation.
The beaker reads **175** mL
